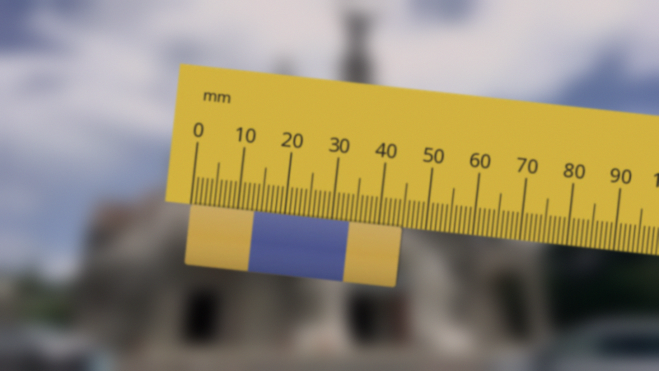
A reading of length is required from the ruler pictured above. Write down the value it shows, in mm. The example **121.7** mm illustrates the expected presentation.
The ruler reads **45** mm
